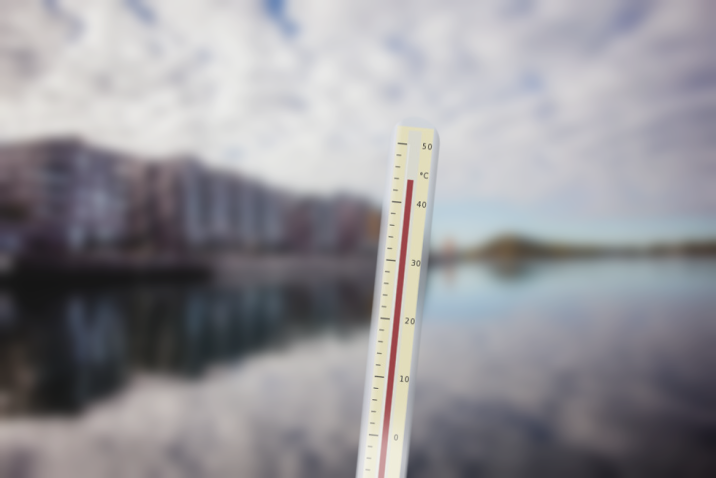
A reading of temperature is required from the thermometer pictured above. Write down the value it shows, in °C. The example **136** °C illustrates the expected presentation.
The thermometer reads **44** °C
